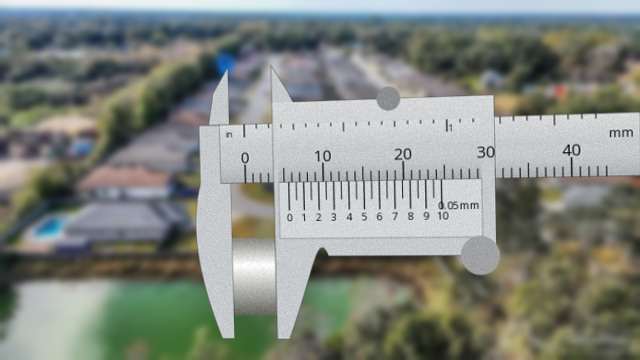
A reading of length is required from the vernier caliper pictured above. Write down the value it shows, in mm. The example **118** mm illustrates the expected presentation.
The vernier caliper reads **5.6** mm
